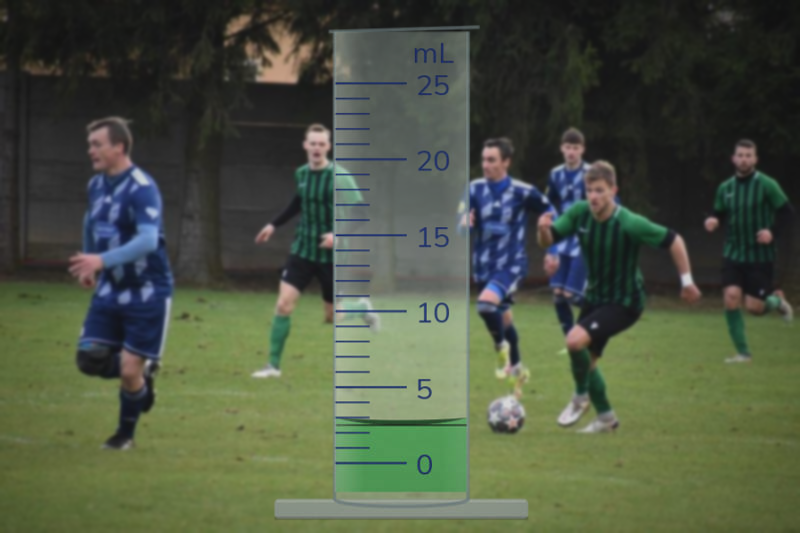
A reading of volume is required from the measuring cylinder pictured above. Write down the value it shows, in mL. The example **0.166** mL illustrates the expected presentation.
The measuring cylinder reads **2.5** mL
